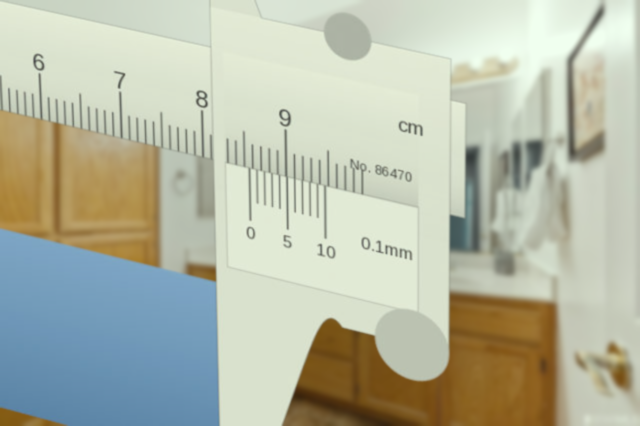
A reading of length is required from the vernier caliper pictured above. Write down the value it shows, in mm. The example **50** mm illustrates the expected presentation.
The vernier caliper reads **85.6** mm
